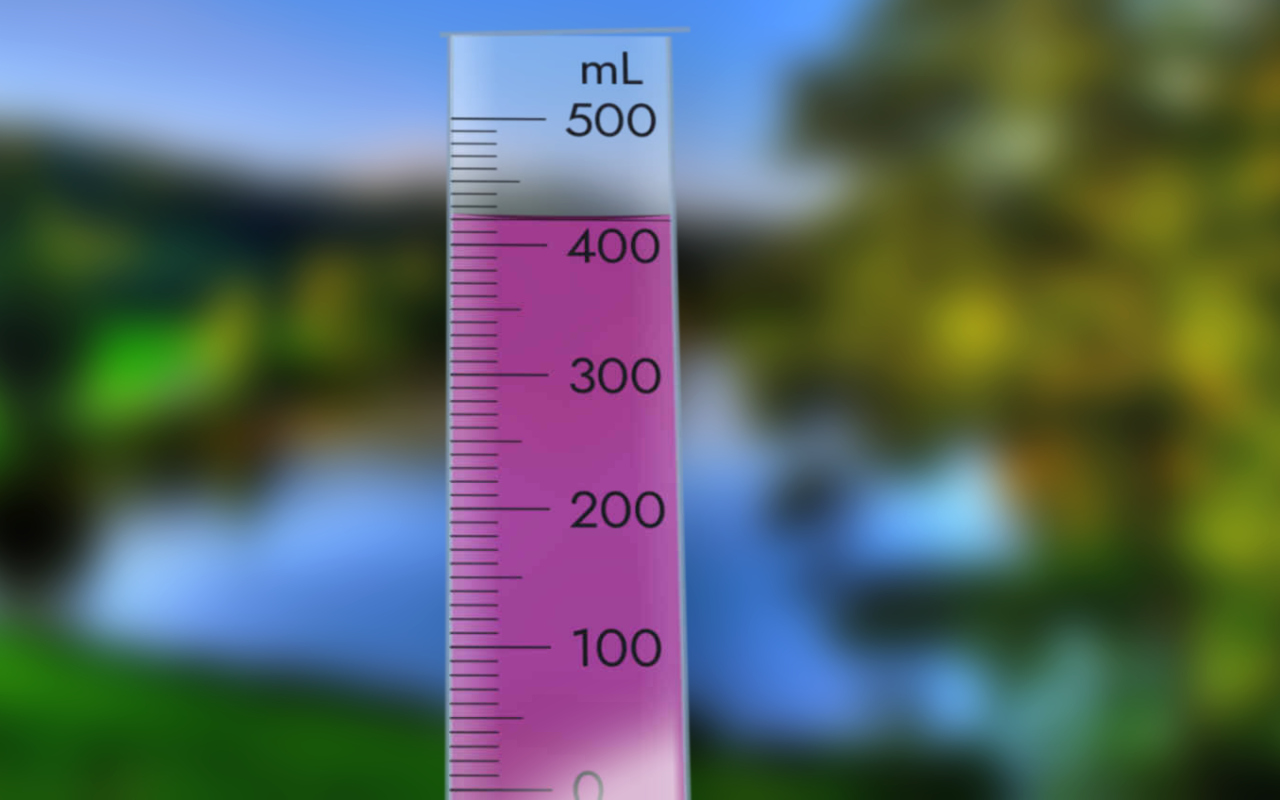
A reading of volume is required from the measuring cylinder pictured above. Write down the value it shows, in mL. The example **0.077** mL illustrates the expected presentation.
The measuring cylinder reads **420** mL
